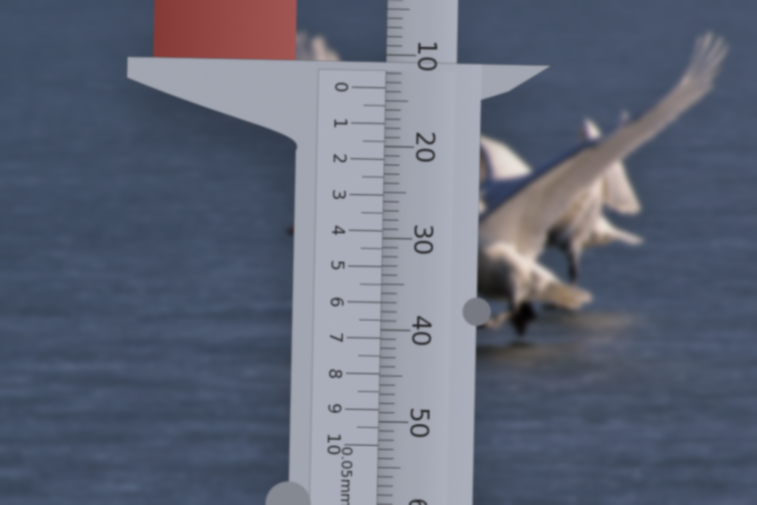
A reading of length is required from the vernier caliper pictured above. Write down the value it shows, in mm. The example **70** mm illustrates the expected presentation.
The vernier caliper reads **13.6** mm
